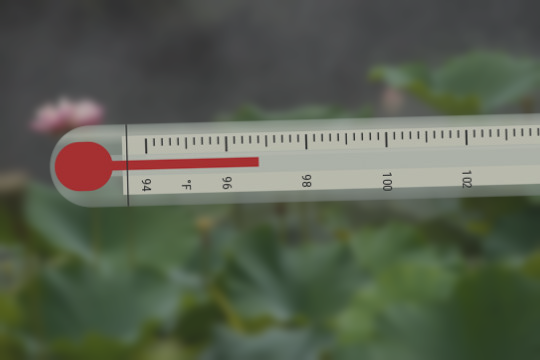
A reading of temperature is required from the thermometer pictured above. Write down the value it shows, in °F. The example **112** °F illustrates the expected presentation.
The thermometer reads **96.8** °F
